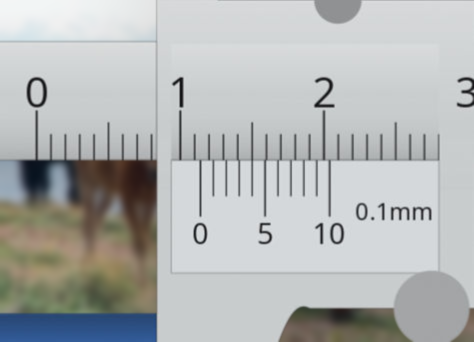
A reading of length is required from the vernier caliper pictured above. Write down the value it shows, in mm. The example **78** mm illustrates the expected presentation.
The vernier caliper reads **11.4** mm
